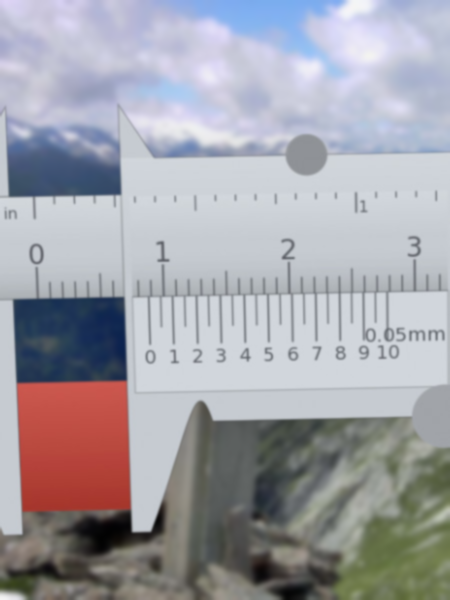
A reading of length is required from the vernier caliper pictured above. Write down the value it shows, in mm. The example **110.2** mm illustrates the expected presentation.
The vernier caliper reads **8.8** mm
